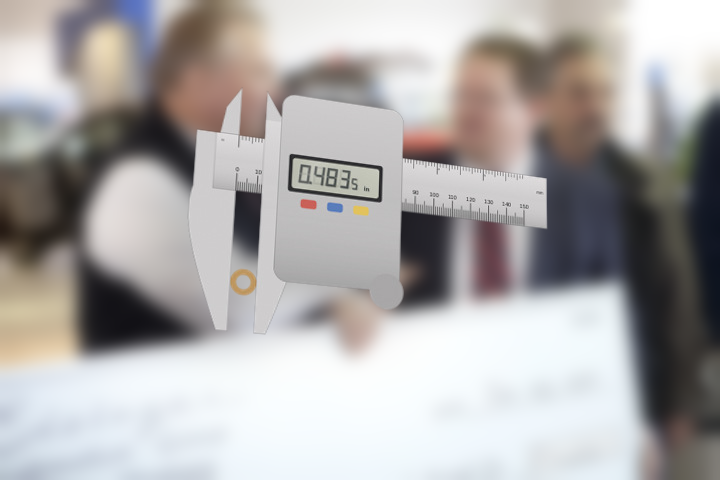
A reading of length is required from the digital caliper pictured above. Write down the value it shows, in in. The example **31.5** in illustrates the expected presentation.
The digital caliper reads **0.4835** in
